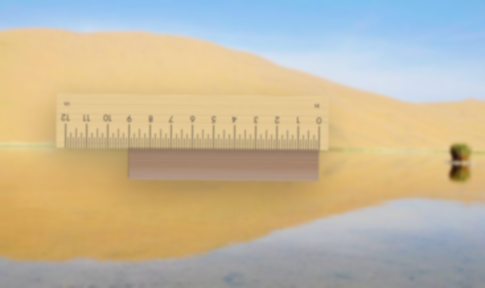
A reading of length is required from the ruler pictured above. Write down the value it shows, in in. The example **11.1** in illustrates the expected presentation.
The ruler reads **9** in
